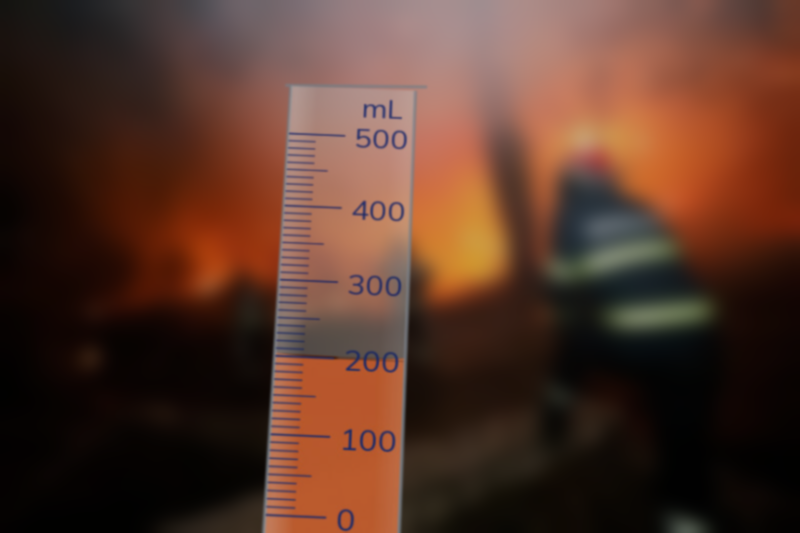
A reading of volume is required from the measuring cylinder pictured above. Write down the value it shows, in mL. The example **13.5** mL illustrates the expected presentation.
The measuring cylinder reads **200** mL
